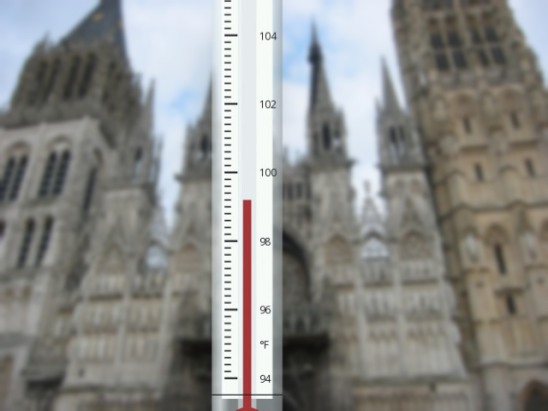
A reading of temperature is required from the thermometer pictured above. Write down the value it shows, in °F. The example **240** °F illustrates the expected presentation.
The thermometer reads **99.2** °F
